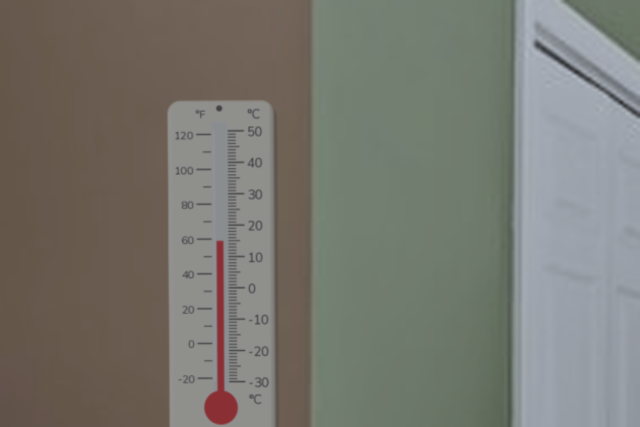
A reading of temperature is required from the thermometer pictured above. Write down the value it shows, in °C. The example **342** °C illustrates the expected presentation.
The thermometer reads **15** °C
